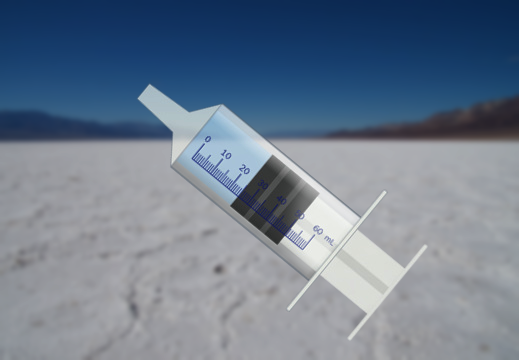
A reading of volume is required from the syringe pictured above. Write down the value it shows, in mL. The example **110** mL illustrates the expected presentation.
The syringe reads **25** mL
